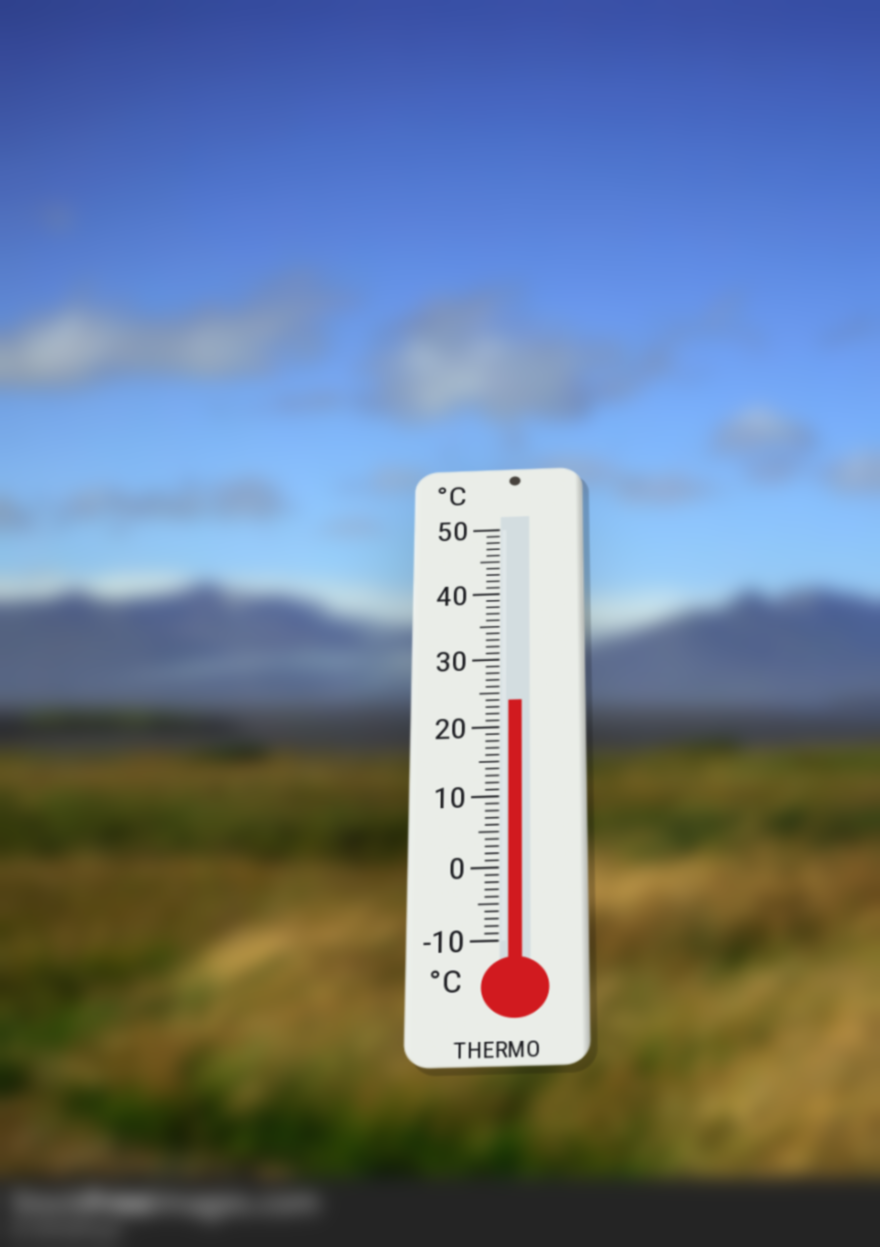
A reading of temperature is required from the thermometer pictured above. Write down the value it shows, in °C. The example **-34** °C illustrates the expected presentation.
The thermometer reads **24** °C
